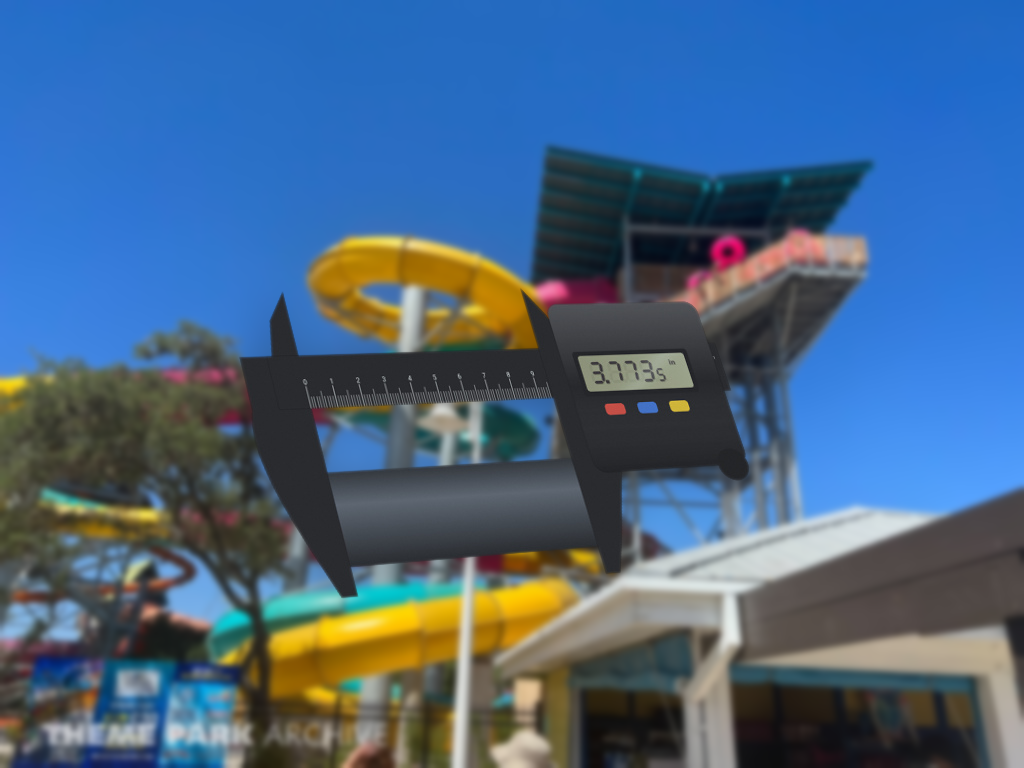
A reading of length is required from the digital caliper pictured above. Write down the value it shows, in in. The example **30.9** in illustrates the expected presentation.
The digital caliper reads **3.7735** in
